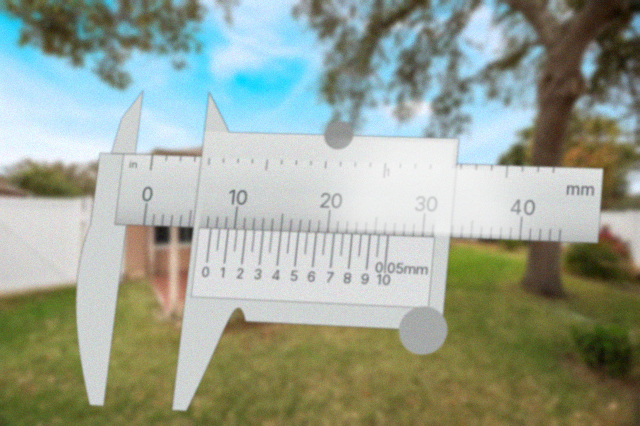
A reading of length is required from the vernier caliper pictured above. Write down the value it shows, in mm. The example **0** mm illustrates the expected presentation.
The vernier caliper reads **7.4** mm
